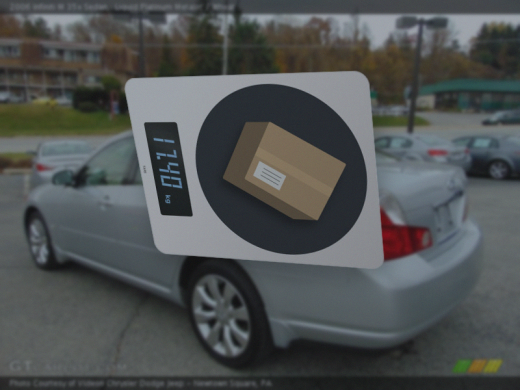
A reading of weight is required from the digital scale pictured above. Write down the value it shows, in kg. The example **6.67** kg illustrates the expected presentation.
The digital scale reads **17.40** kg
